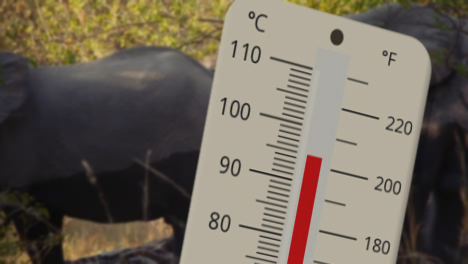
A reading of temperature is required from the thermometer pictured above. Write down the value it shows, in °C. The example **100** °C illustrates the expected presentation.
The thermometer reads **95** °C
